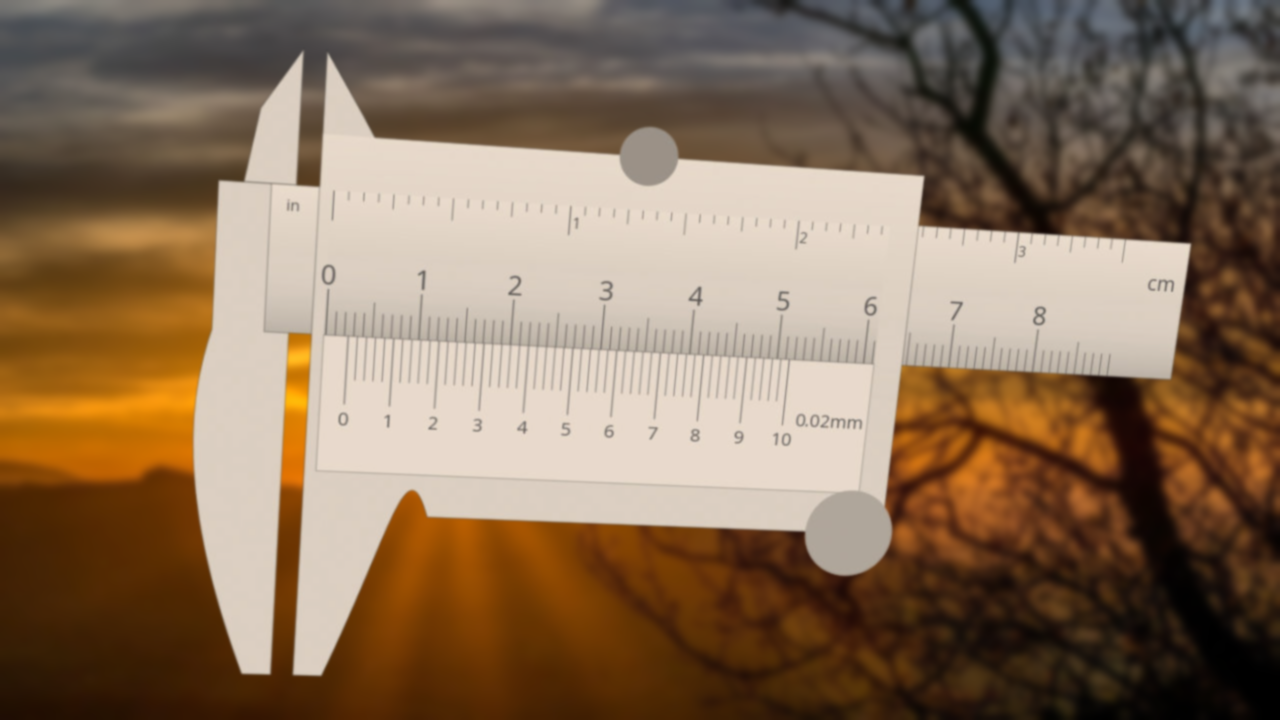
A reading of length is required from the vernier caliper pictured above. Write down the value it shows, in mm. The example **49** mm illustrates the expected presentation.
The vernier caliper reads **2.4** mm
